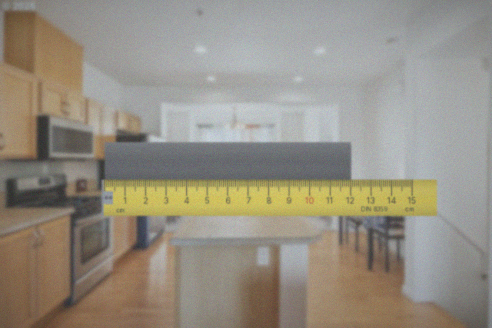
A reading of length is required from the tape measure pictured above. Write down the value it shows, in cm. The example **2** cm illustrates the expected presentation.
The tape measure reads **12** cm
